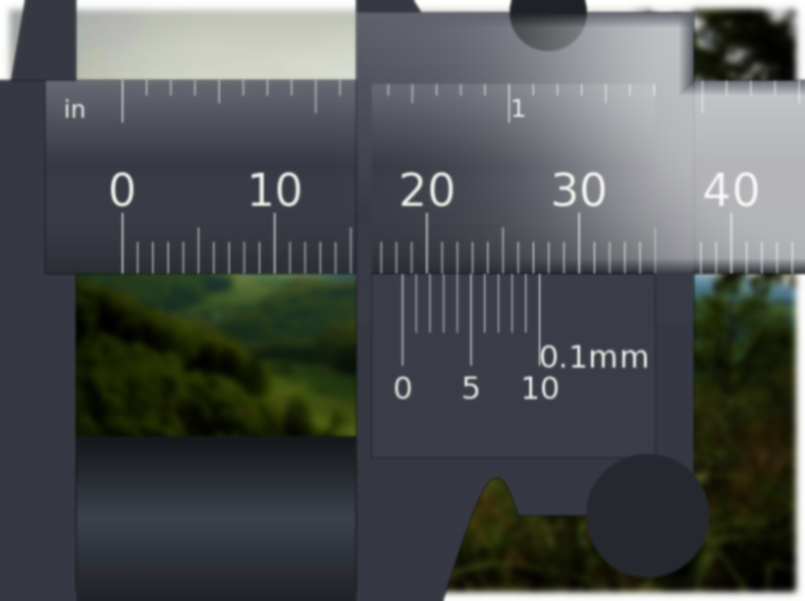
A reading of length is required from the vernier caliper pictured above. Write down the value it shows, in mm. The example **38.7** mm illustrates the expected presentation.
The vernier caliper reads **18.4** mm
